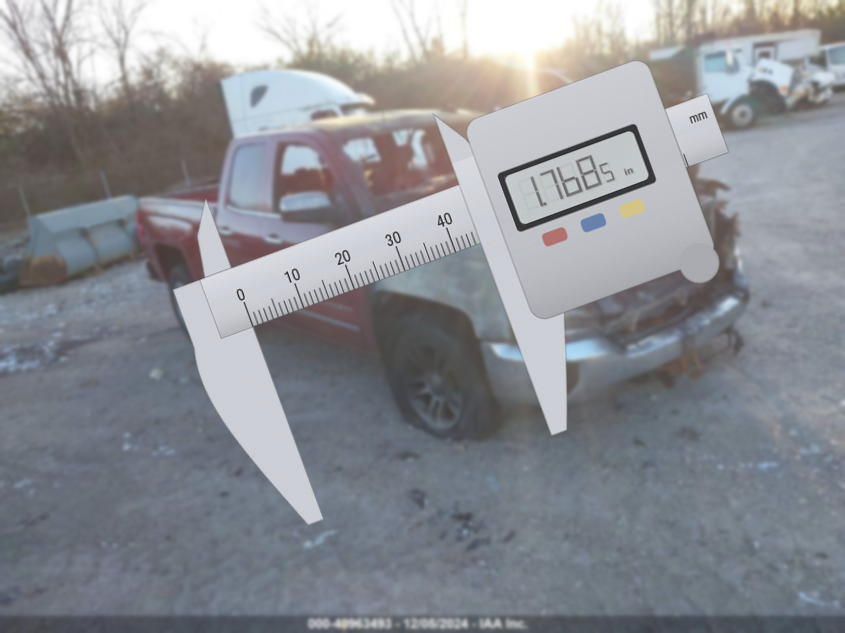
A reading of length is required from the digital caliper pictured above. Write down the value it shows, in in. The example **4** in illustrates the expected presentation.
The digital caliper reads **1.7685** in
